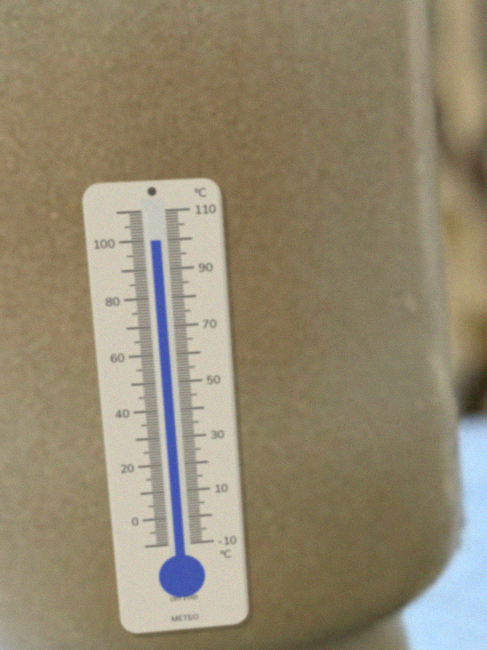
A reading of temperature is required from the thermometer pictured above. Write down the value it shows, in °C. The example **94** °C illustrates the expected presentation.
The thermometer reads **100** °C
